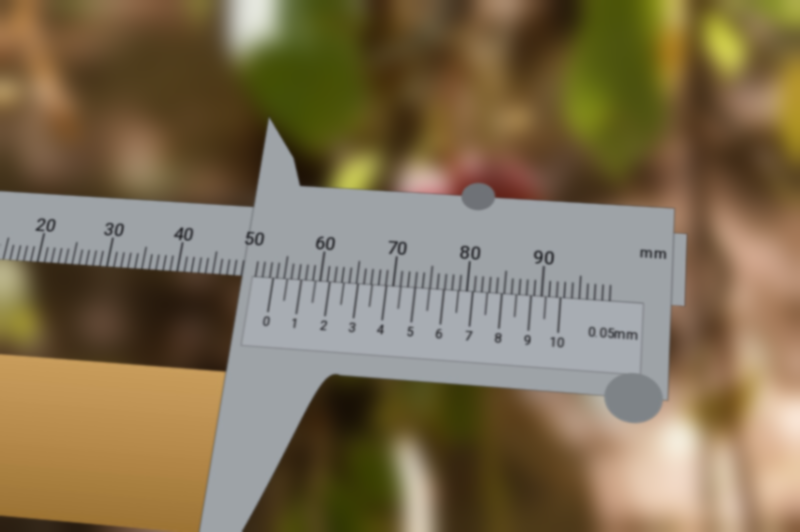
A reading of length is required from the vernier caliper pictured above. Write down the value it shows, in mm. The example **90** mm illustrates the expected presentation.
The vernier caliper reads **53.5** mm
